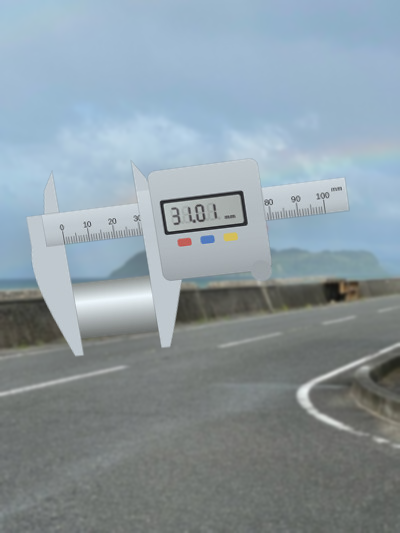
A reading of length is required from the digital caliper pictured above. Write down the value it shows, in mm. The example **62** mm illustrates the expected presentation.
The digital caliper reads **31.01** mm
